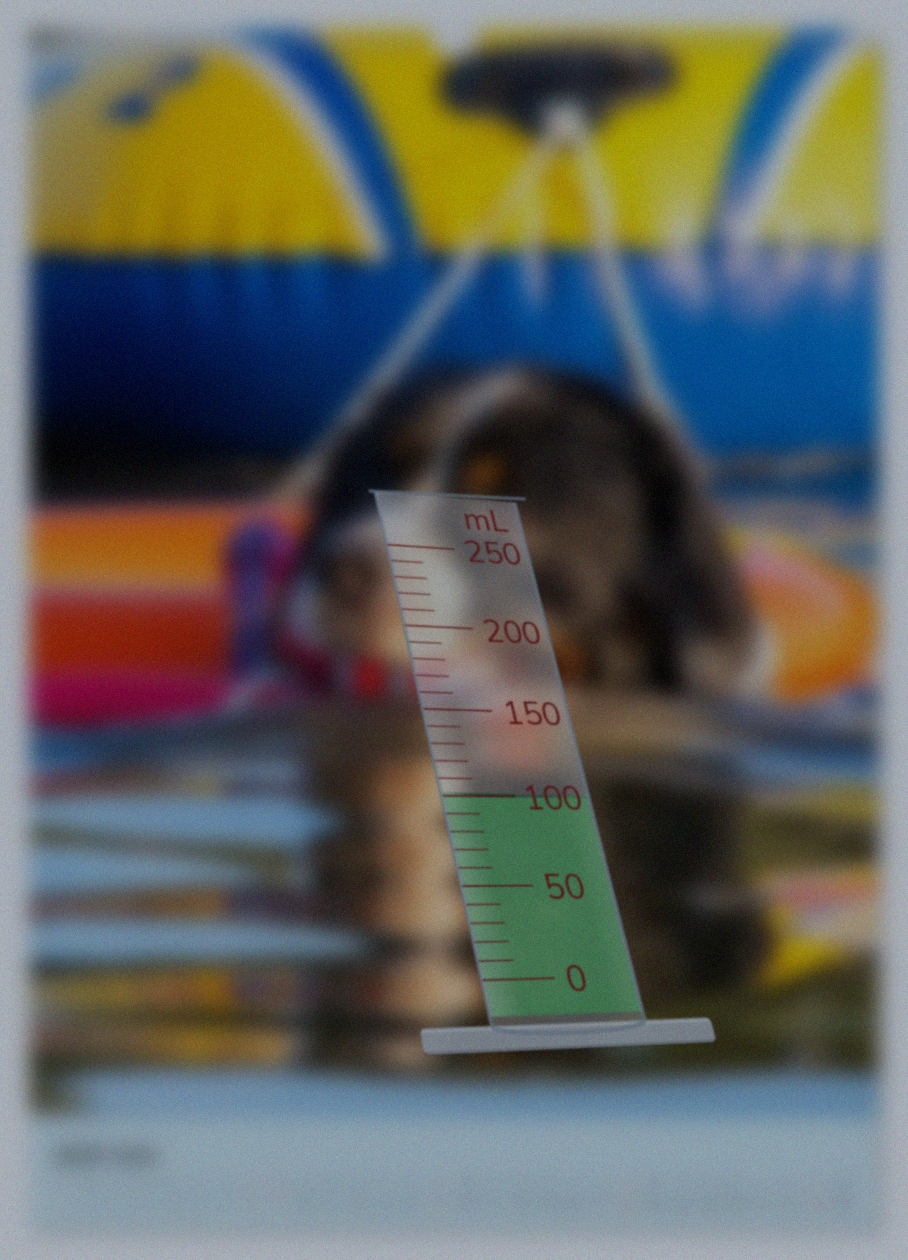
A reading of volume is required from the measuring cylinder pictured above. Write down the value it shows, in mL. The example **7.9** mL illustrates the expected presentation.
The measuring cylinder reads **100** mL
